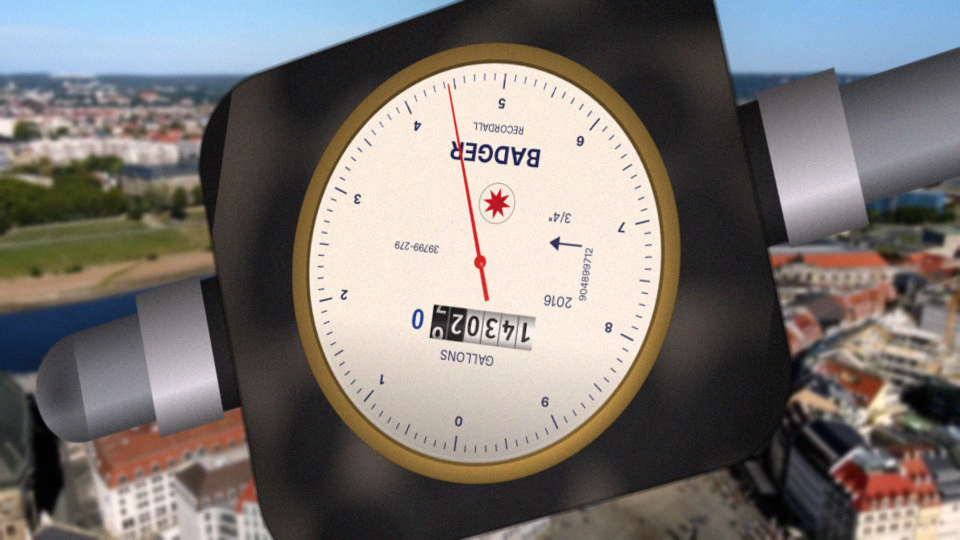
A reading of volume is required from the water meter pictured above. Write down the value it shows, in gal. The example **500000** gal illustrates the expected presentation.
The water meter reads **1430264.4** gal
